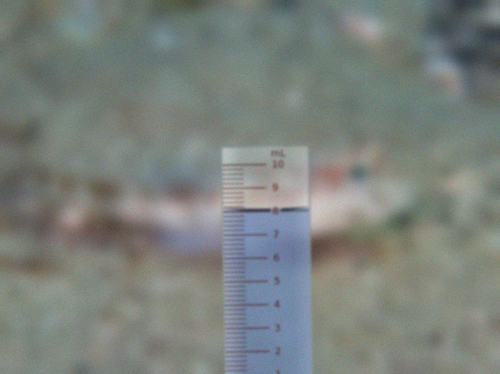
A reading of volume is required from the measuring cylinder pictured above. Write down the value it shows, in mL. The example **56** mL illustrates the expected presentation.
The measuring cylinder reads **8** mL
